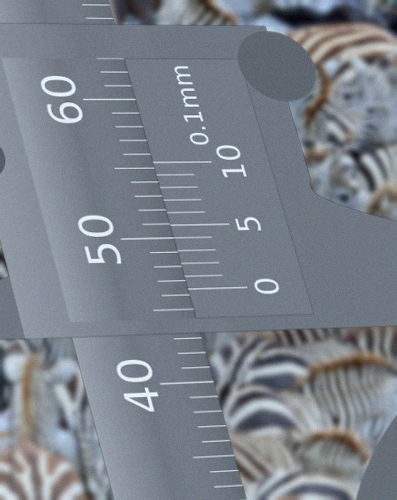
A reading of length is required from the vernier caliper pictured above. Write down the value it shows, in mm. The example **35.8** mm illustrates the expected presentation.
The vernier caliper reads **46.4** mm
